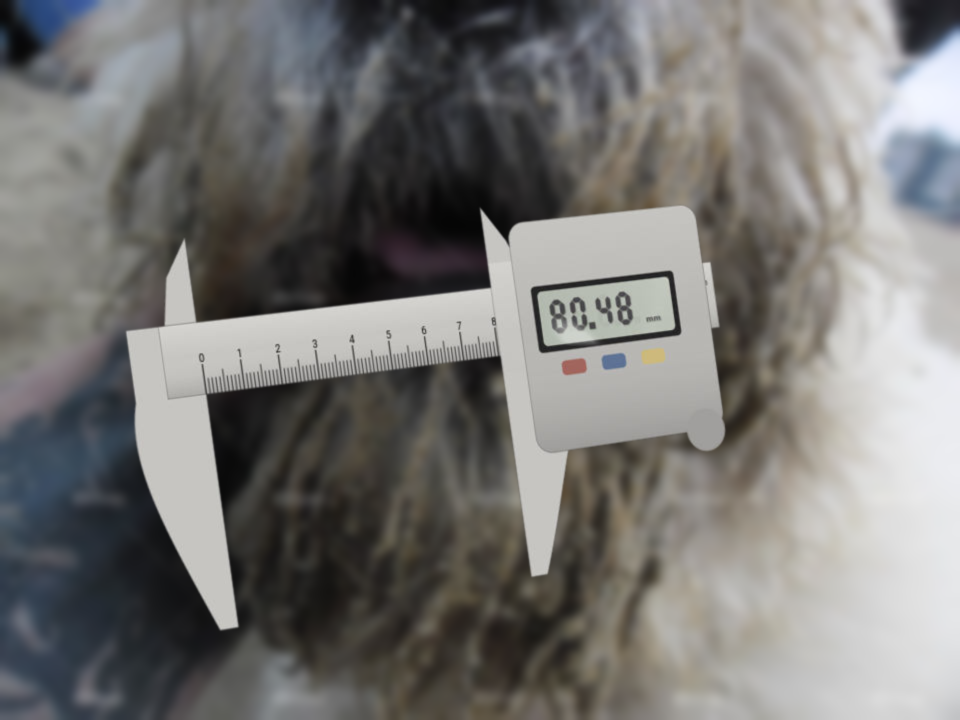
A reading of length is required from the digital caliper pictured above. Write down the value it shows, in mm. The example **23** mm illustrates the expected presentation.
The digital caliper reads **80.48** mm
